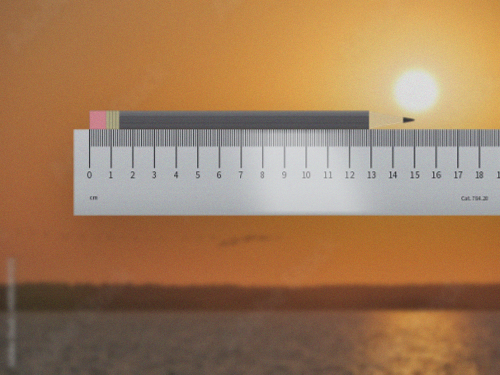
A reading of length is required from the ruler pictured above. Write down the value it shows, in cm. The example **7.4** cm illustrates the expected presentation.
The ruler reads **15** cm
